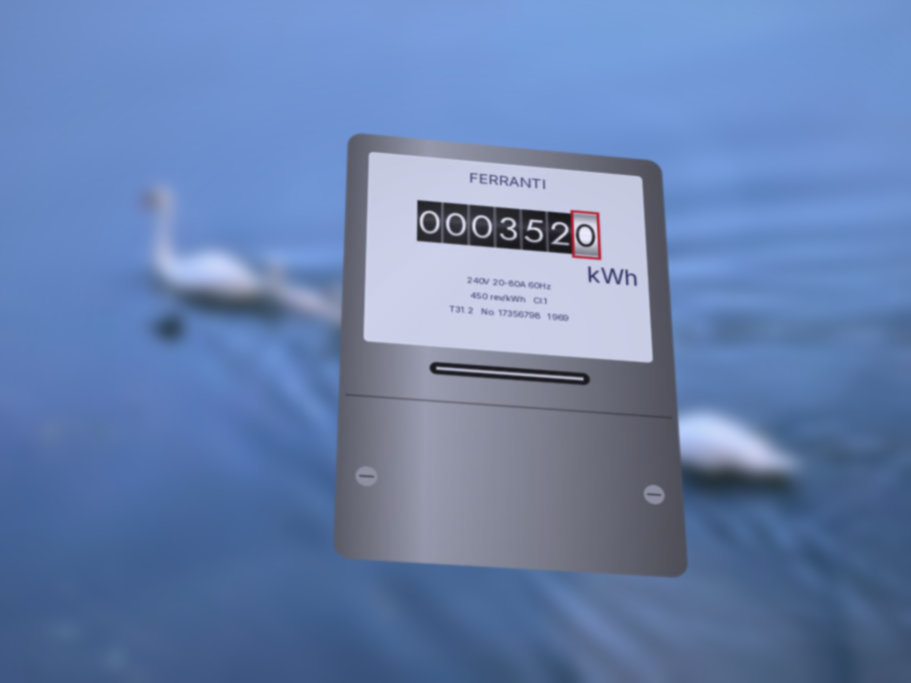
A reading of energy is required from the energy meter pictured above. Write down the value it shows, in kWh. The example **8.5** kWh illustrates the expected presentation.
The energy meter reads **352.0** kWh
